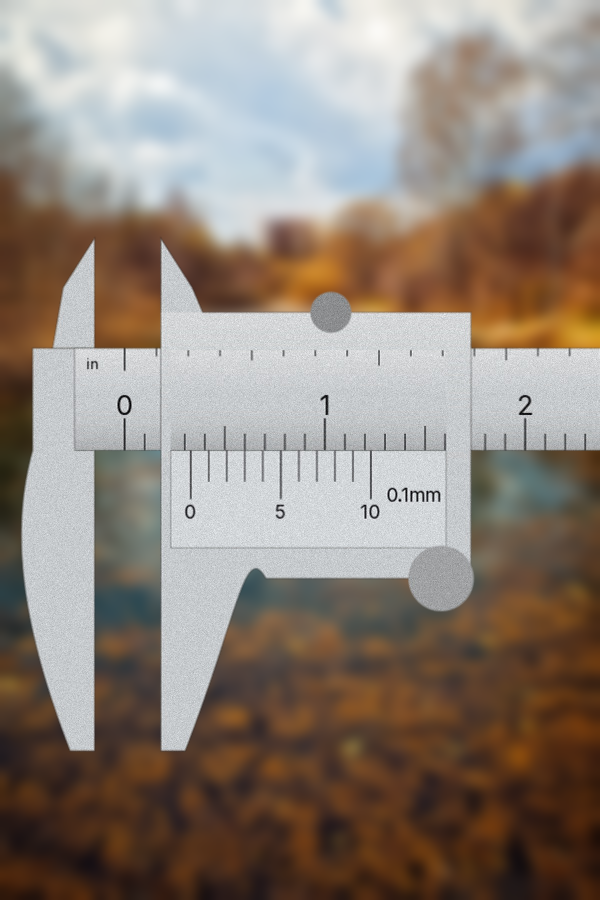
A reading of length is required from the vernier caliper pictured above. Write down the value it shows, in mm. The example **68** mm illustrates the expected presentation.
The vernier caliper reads **3.3** mm
